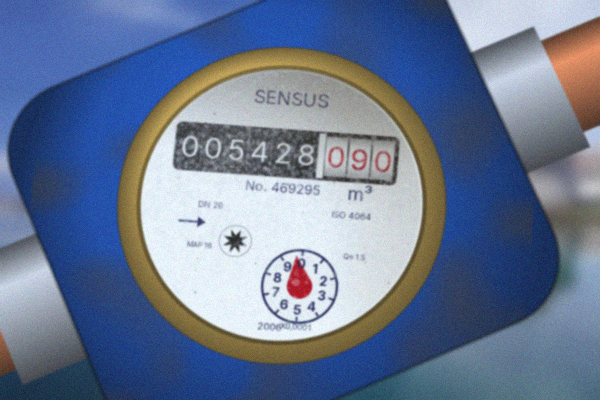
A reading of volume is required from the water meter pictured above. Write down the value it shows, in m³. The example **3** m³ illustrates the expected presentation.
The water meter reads **5428.0899** m³
